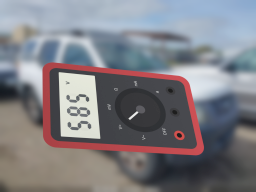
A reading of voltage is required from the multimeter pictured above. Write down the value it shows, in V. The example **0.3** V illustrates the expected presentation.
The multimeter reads **585** V
